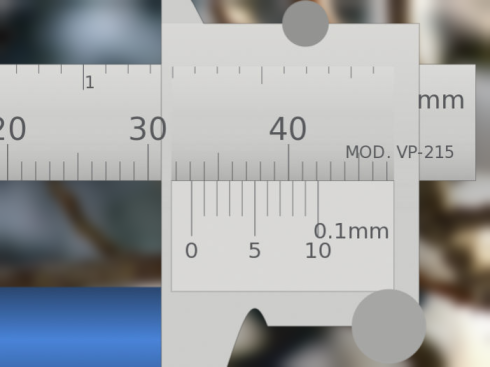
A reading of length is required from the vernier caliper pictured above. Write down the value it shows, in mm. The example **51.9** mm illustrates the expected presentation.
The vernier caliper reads **33.1** mm
